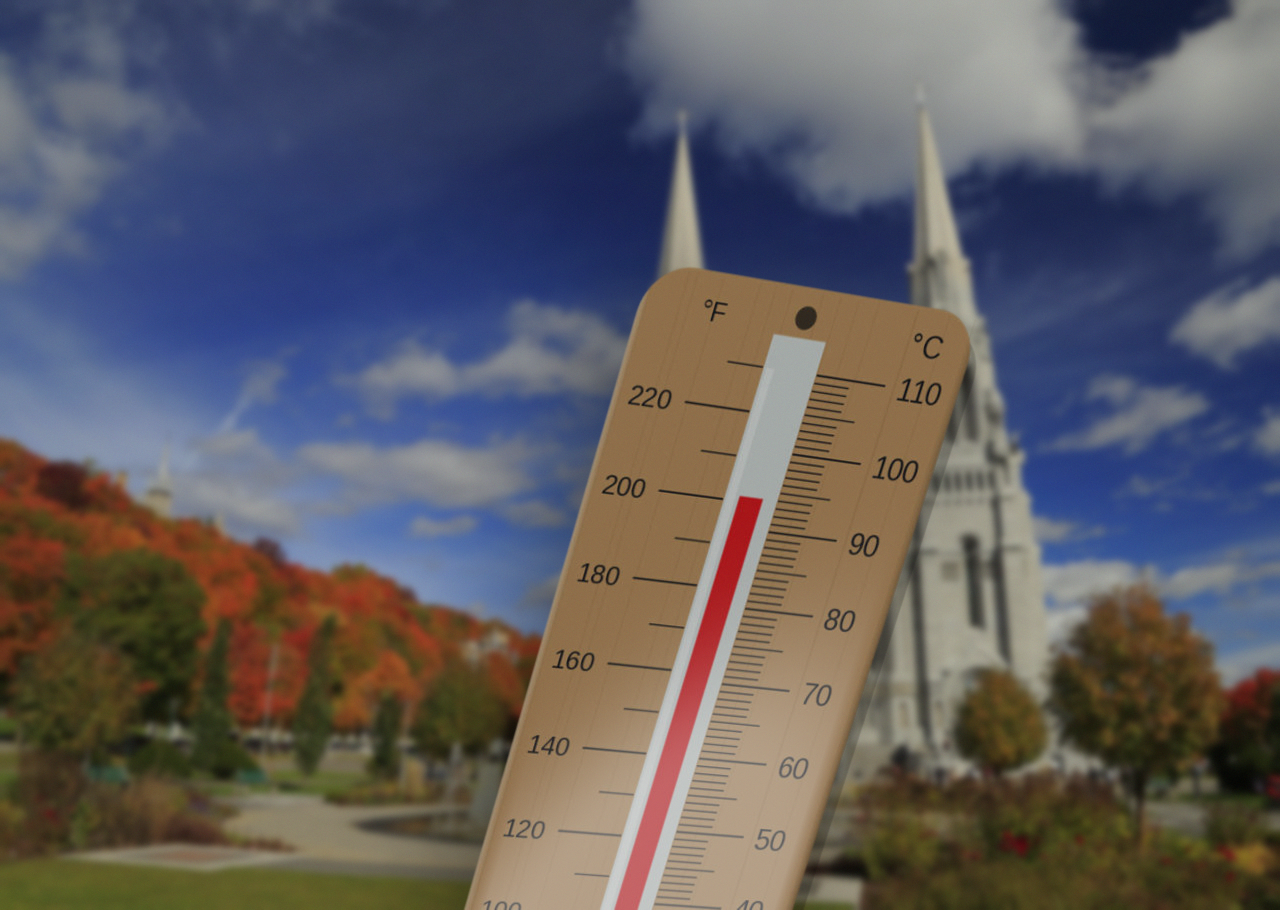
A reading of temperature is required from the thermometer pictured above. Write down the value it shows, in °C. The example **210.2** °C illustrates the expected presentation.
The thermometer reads **94** °C
